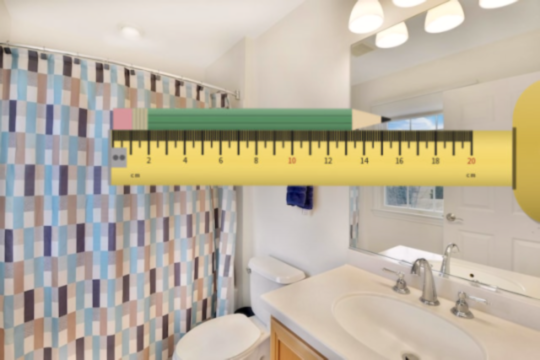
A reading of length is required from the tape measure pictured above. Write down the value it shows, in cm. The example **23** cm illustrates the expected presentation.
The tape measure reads **15.5** cm
